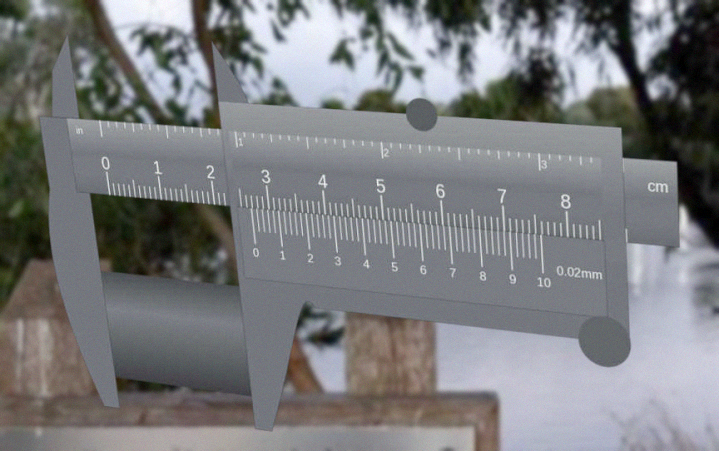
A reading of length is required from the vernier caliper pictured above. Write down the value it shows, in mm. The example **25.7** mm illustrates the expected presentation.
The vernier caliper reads **26.8** mm
